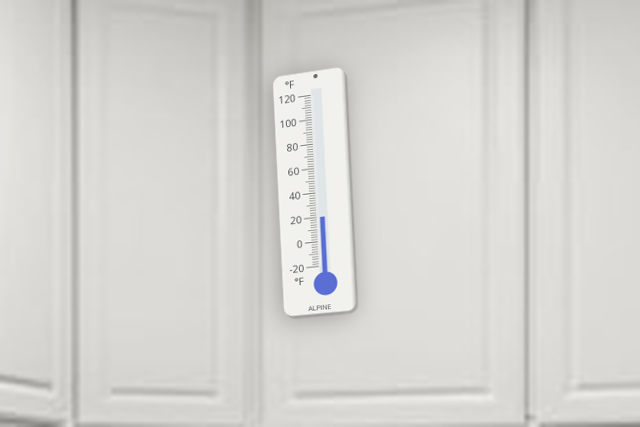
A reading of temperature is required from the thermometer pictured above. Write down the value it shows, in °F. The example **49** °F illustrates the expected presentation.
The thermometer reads **20** °F
